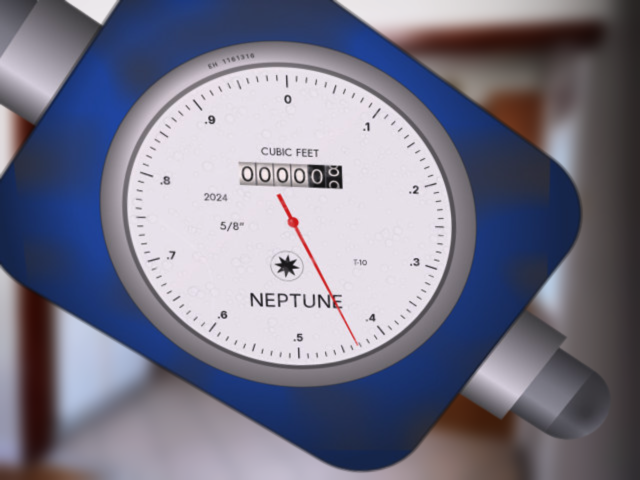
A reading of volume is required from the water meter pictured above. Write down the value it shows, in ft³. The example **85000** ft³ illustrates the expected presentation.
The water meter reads **8.43** ft³
